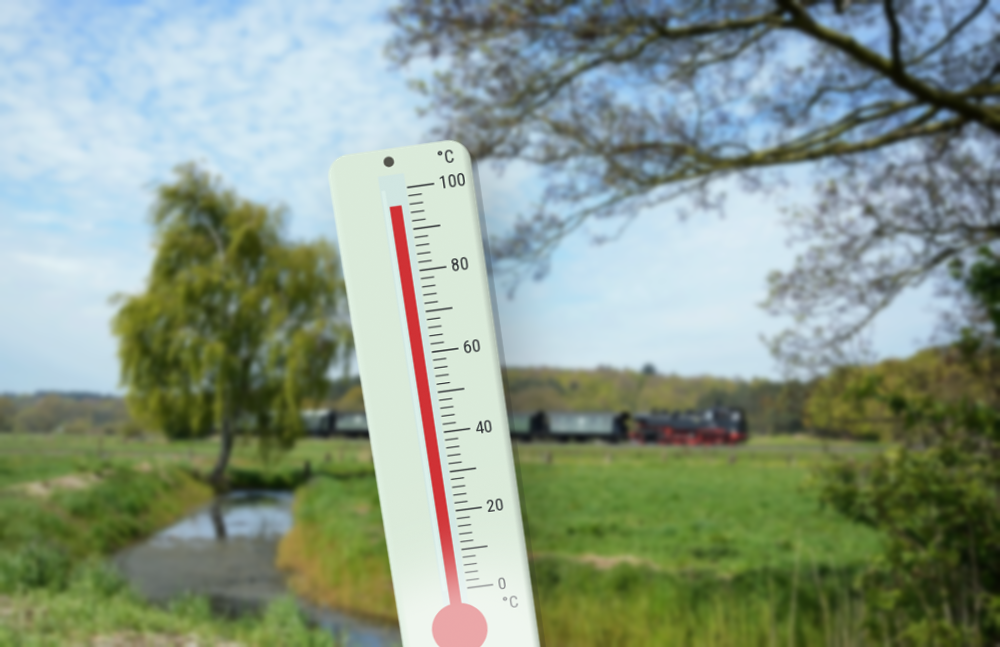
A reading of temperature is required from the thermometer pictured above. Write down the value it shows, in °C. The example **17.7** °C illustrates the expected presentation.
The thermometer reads **96** °C
